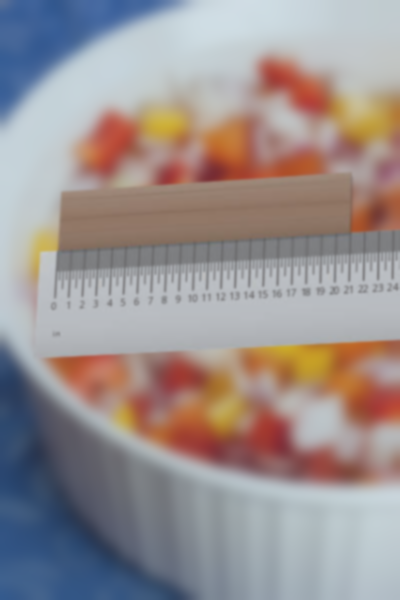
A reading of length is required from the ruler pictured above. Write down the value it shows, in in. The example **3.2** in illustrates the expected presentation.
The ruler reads **21** in
